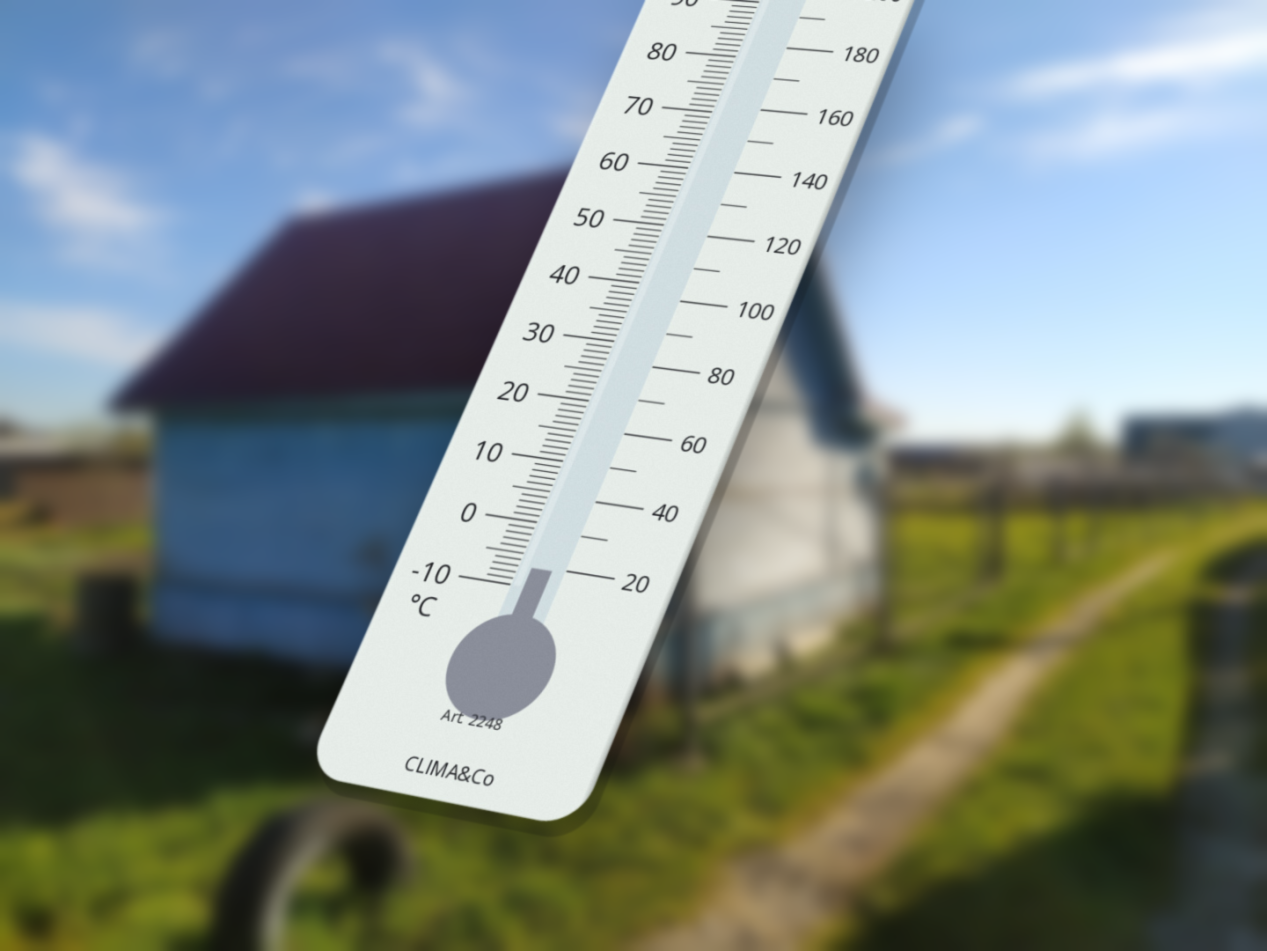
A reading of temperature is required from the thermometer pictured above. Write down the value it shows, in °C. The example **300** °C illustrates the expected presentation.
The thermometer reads **-7** °C
